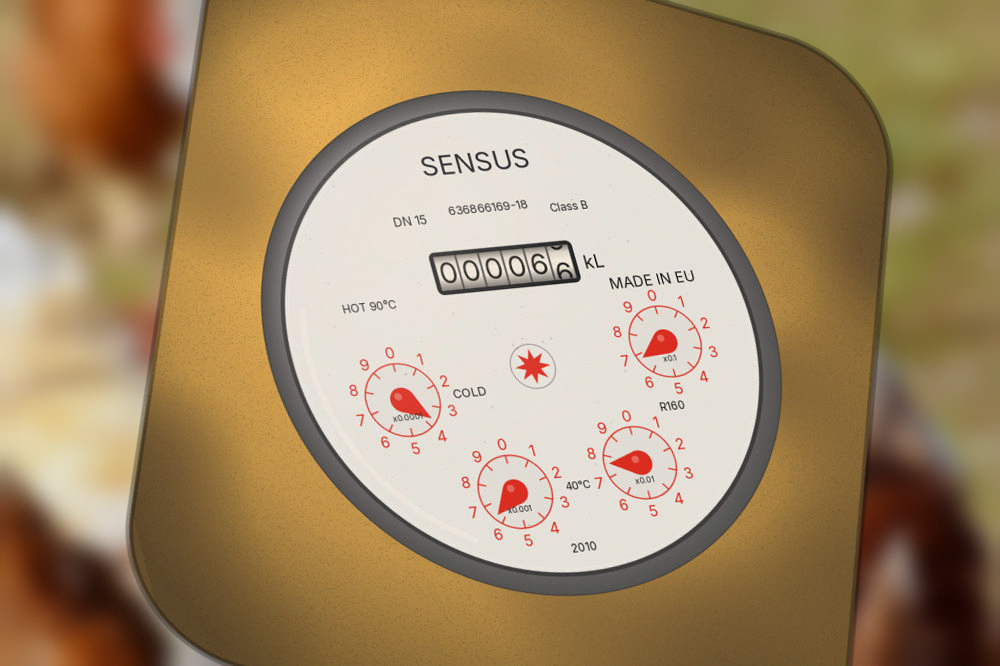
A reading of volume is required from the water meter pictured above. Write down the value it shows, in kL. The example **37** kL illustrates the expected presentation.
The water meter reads **65.6763** kL
